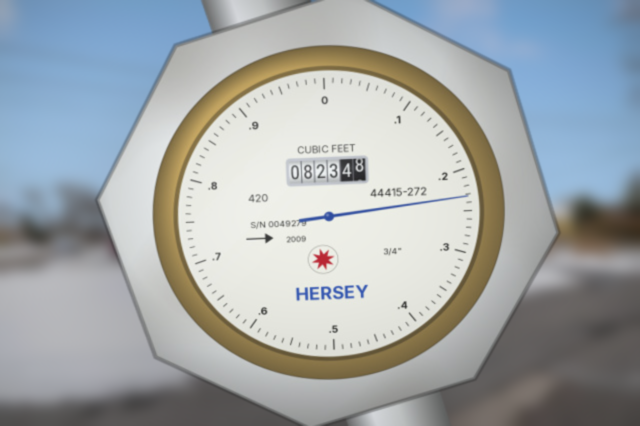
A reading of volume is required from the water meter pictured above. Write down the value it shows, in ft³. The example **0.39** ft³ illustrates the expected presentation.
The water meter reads **82348.23** ft³
